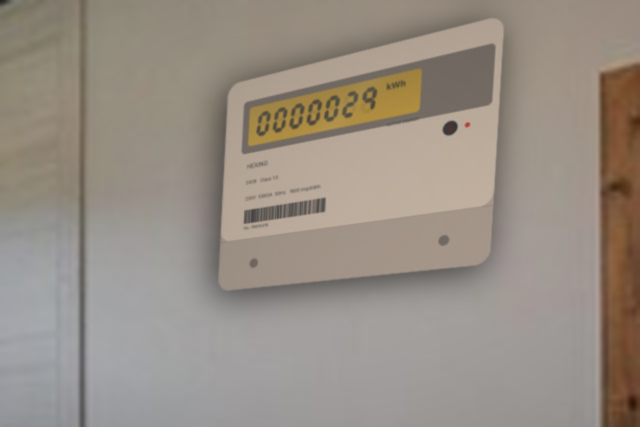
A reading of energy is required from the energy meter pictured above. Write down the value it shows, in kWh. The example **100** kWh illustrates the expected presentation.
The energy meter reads **29** kWh
